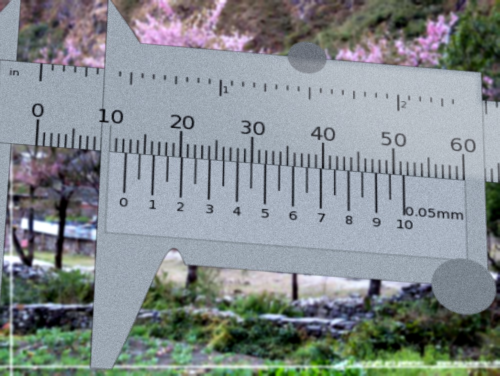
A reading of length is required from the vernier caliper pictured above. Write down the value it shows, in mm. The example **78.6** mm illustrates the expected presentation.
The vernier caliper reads **12.4** mm
